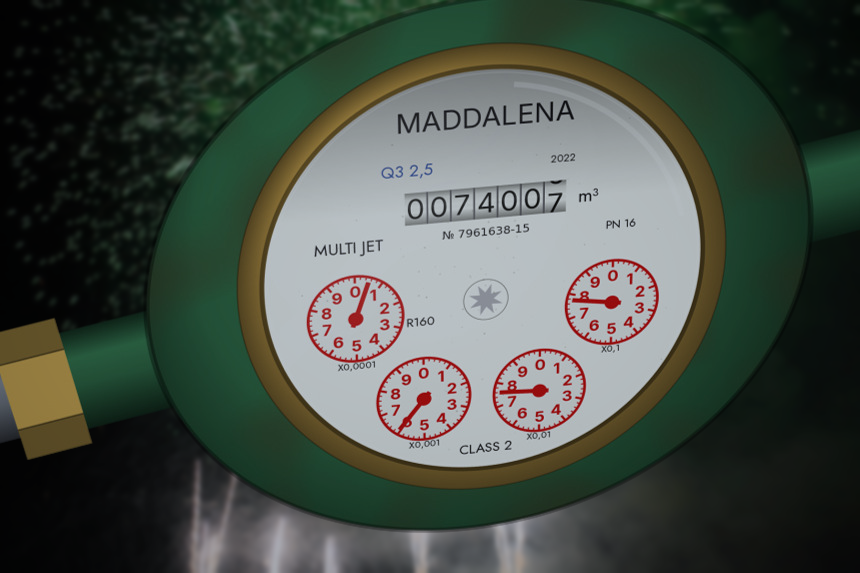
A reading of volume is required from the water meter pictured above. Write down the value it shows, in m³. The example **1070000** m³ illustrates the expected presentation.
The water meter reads **74006.7760** m³
